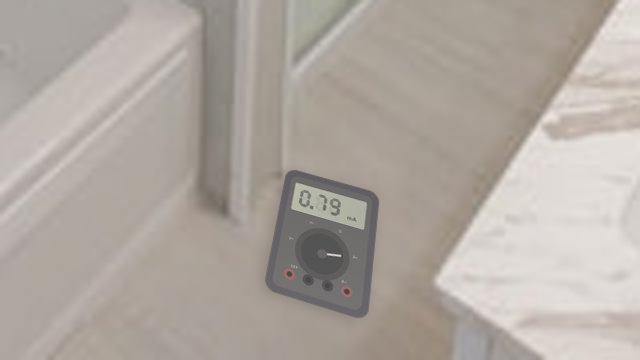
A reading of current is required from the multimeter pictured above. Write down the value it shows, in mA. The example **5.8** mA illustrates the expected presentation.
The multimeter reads **0.79** mA
